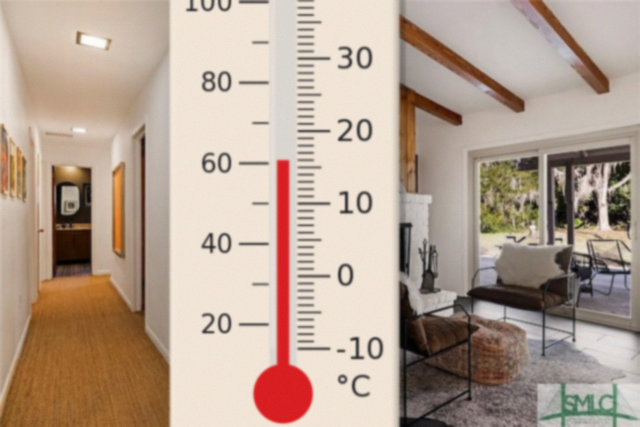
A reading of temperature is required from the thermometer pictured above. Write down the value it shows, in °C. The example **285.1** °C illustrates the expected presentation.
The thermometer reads **16** °C
